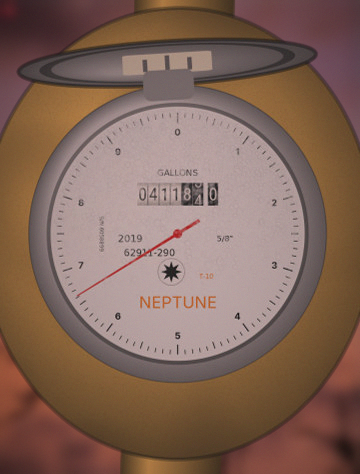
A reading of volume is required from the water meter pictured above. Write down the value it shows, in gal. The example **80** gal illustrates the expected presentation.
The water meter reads **411836.6** gal
